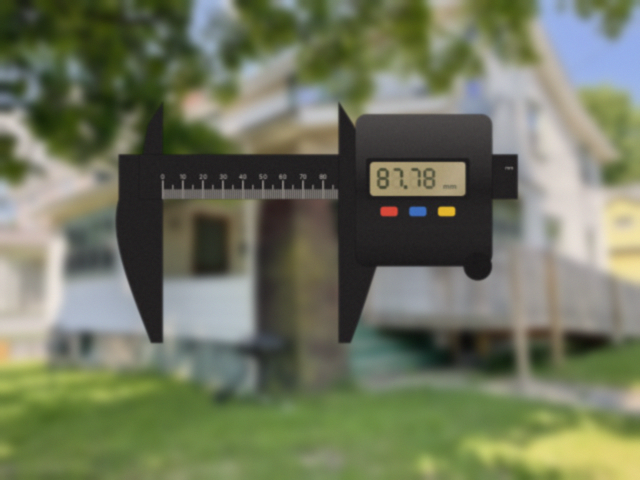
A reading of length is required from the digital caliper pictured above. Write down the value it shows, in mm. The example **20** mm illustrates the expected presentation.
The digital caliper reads **87.78** mm
